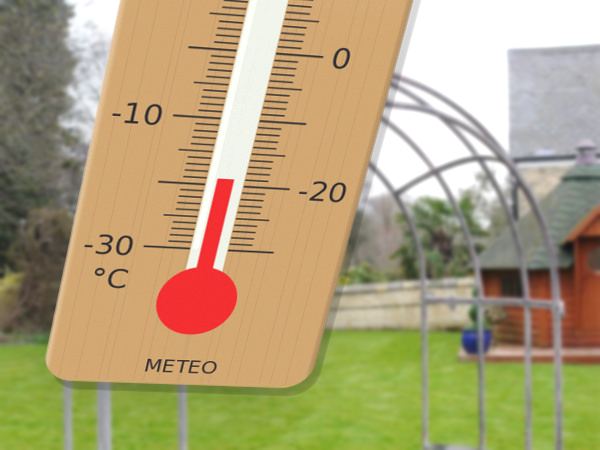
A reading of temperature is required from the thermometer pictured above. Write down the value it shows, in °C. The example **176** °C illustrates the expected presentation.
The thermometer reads **-19** °C
